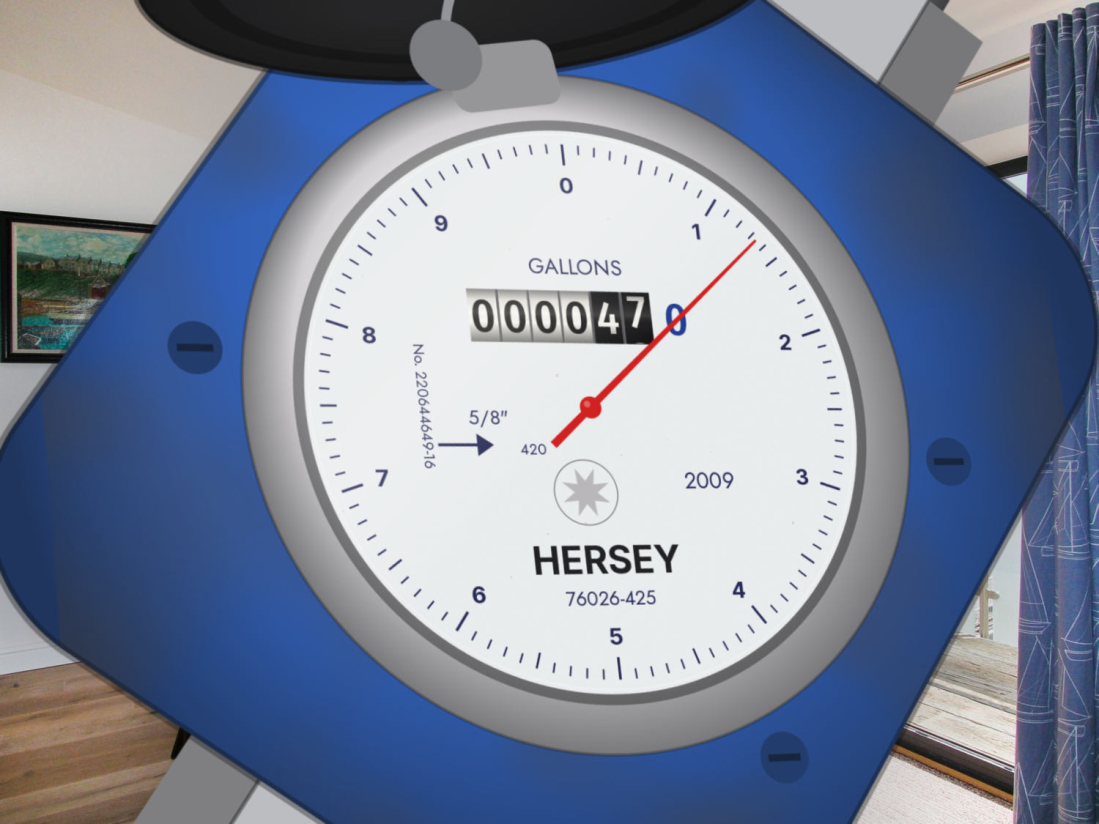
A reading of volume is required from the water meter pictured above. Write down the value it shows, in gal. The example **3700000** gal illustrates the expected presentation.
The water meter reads **471.3** gal
